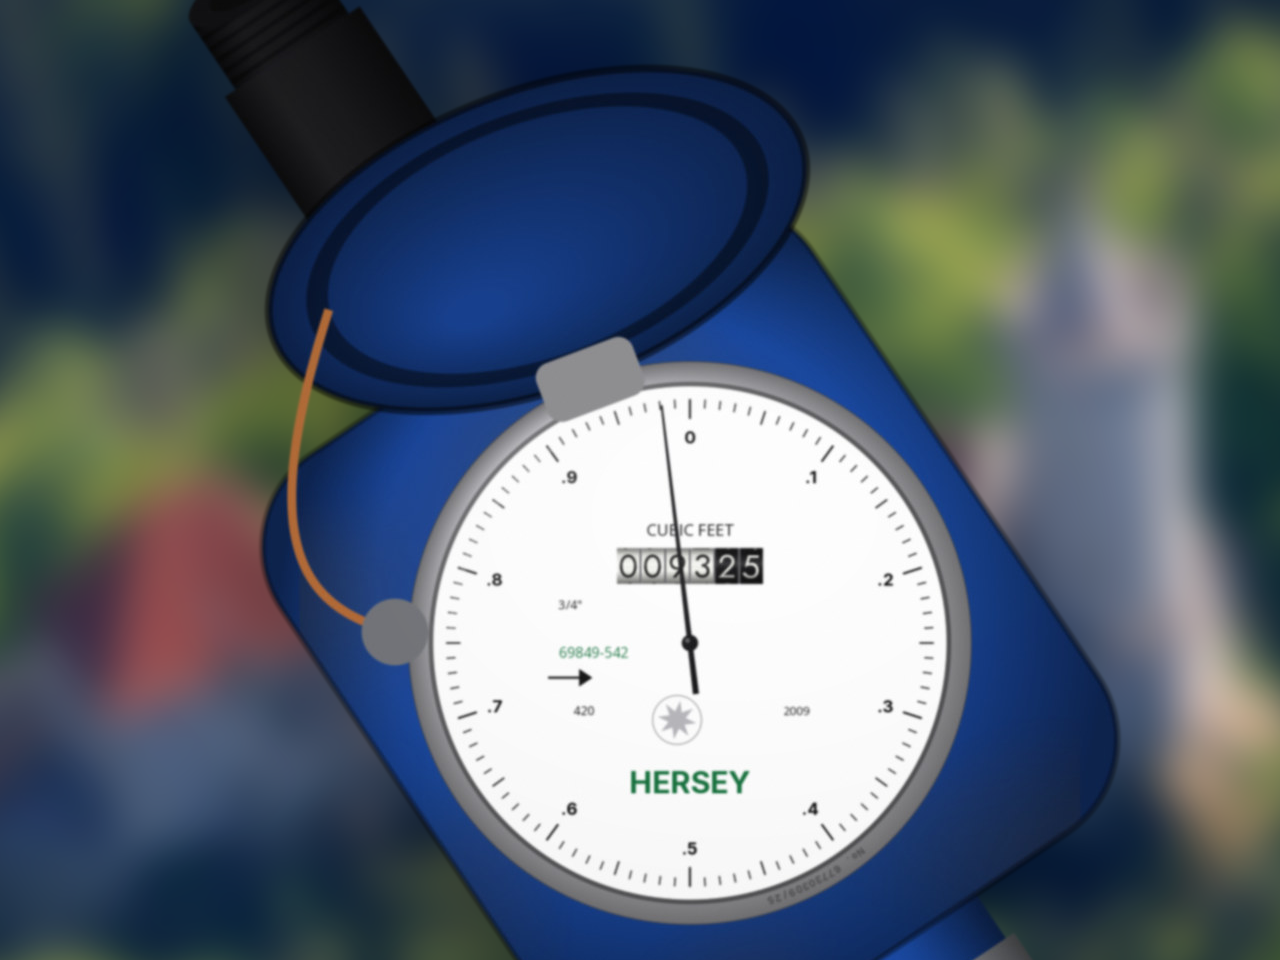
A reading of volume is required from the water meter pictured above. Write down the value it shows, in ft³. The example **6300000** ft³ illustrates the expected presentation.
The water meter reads **9324.98** ft³
